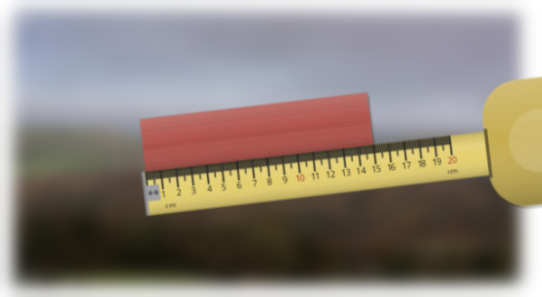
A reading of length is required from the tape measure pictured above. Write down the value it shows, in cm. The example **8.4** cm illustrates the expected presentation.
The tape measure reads **15** cm
